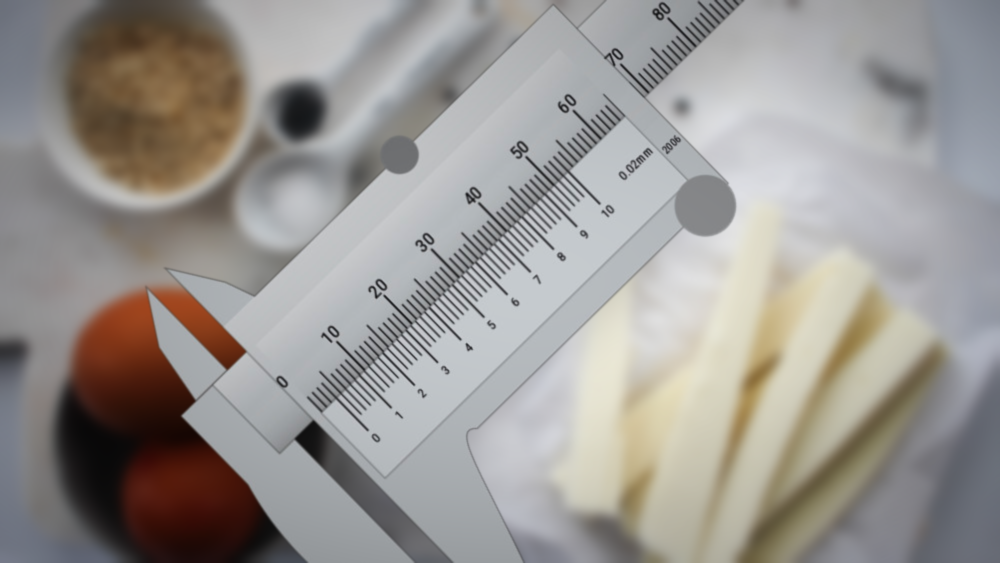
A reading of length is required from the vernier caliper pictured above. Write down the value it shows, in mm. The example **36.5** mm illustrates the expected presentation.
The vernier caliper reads **4.0** mm
